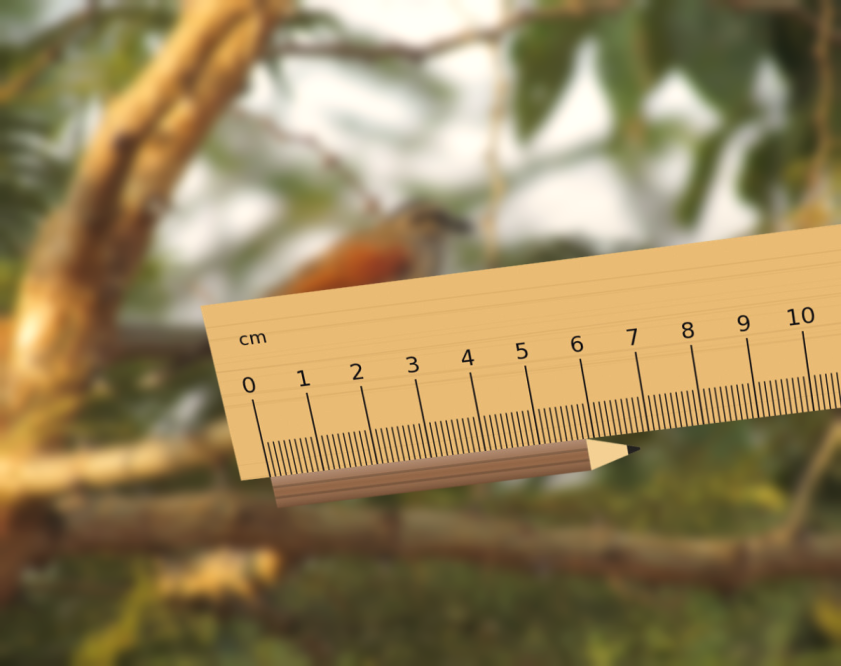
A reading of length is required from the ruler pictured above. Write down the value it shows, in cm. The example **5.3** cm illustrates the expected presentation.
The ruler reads **6.8** cm
